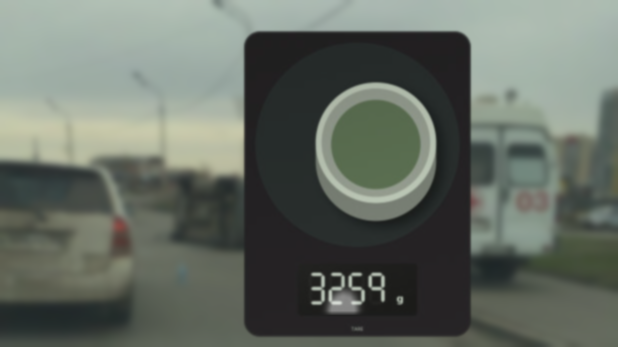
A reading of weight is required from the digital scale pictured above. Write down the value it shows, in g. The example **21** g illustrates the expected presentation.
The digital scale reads **3259** g
